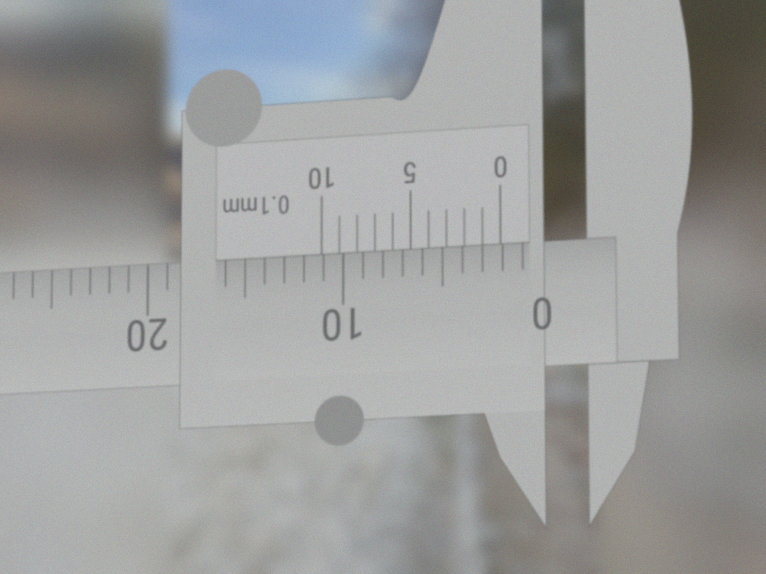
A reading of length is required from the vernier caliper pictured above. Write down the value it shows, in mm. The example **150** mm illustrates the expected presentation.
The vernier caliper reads **2.1** mm
